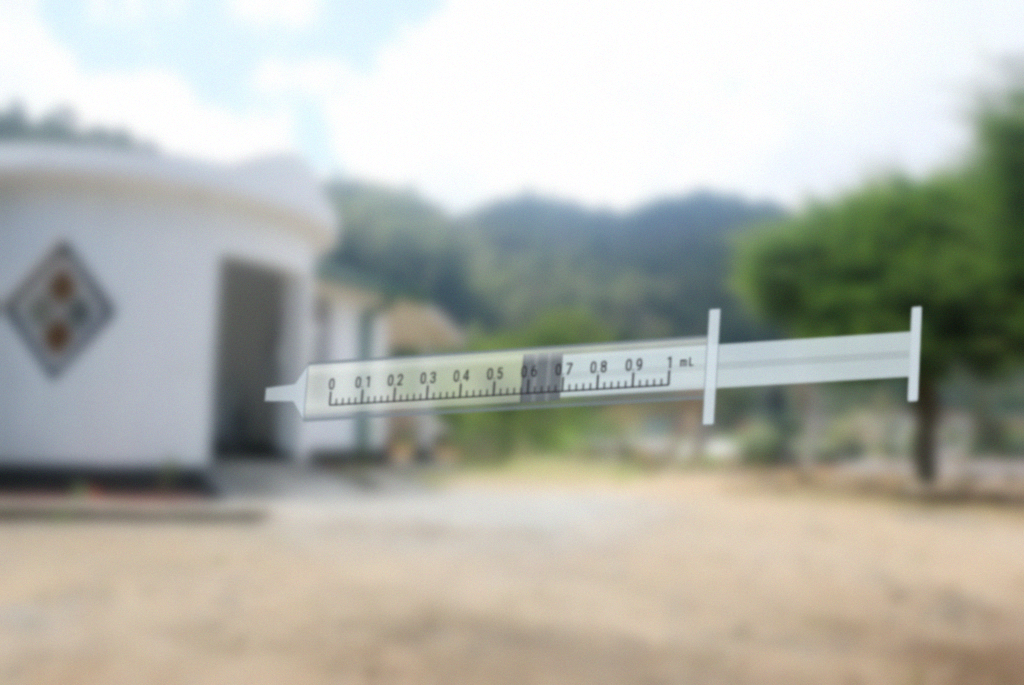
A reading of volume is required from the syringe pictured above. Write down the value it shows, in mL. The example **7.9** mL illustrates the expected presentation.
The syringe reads **0.58** mL
